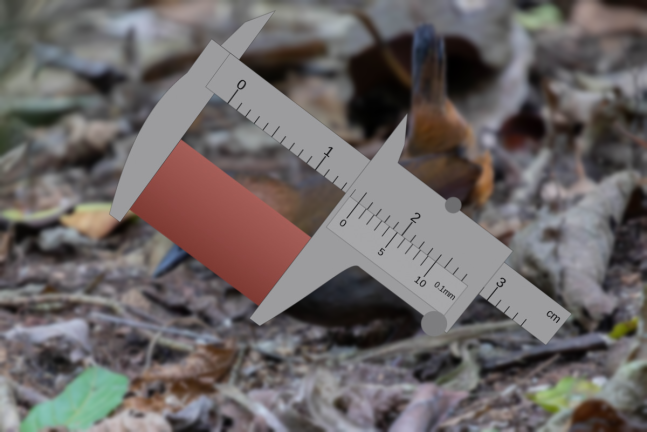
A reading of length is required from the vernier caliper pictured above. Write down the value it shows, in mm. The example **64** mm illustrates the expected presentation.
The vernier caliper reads **15.0** mm
